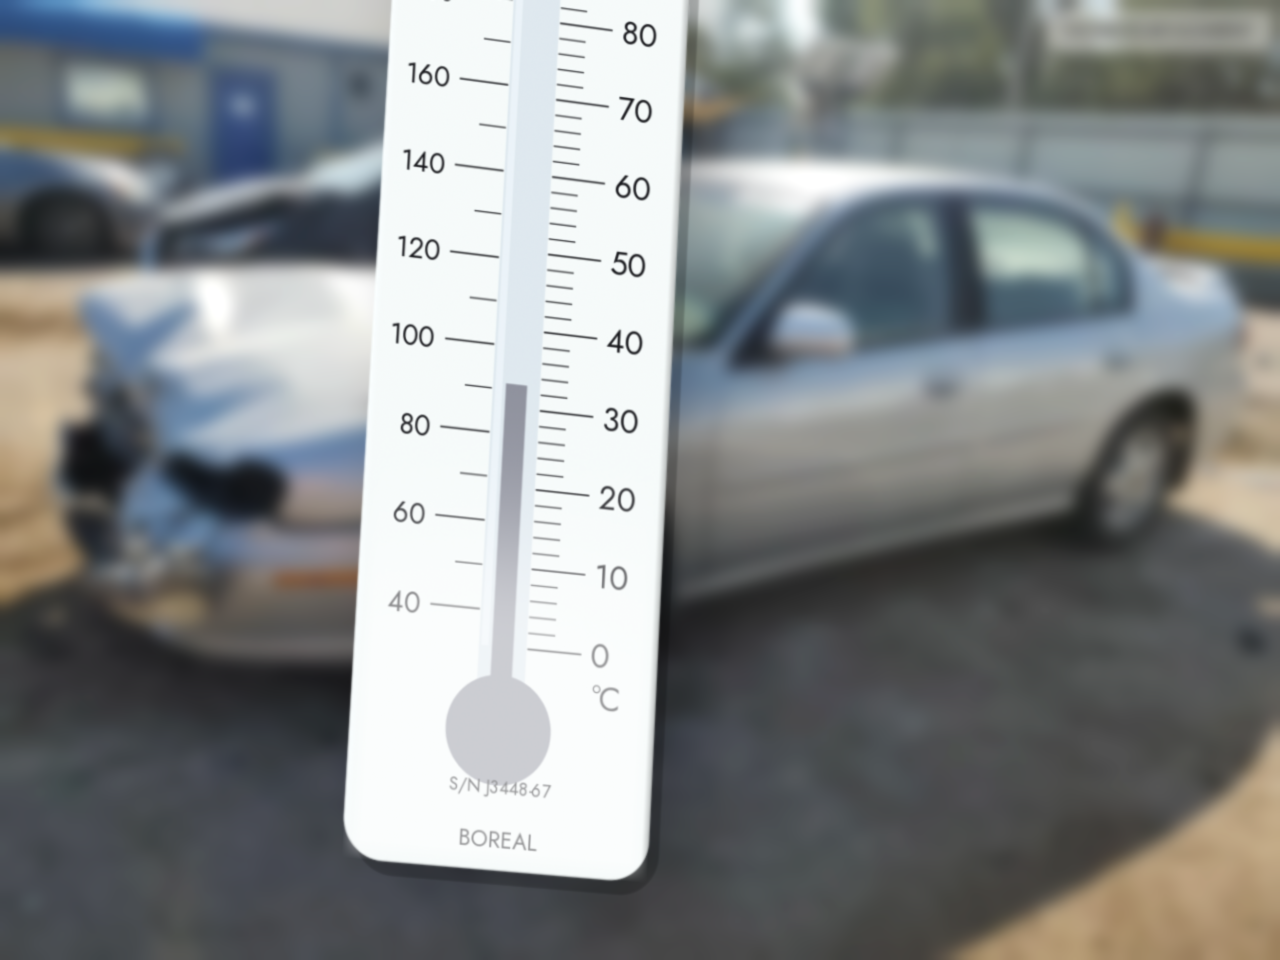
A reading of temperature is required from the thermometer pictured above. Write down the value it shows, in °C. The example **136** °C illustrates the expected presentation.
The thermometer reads **33** °C
